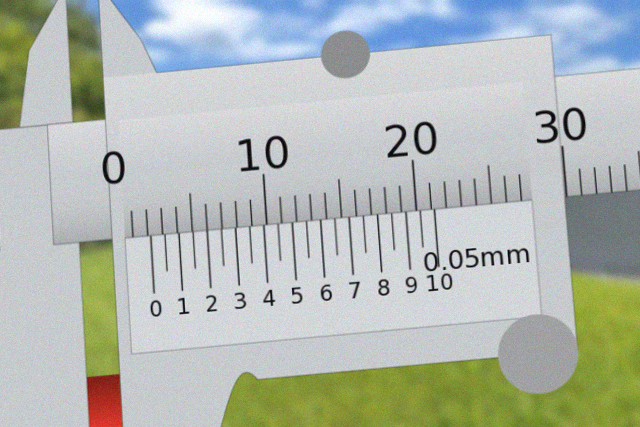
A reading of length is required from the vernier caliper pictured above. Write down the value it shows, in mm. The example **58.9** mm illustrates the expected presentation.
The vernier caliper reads **2.2** mm
